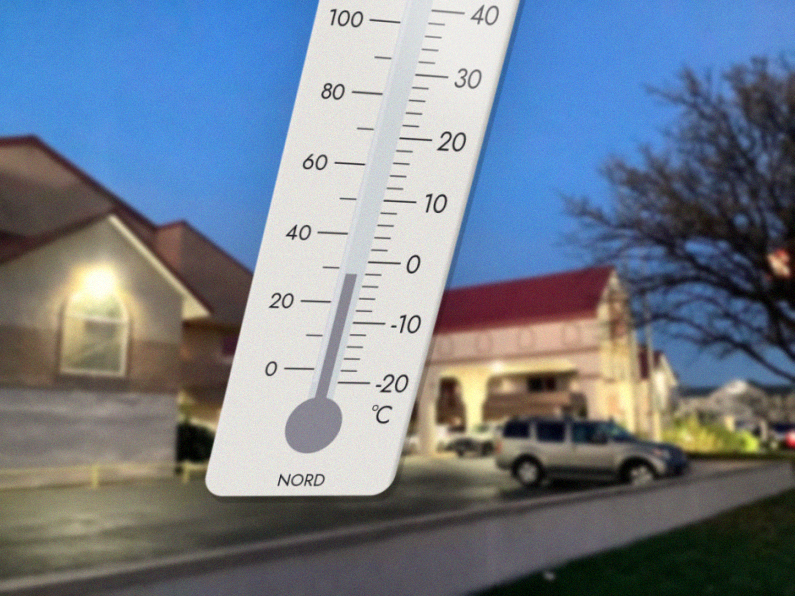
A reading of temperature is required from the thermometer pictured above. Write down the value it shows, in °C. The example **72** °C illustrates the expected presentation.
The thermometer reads **-2** °C
